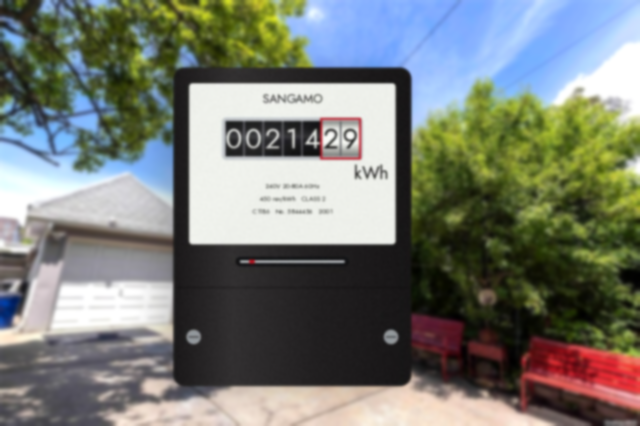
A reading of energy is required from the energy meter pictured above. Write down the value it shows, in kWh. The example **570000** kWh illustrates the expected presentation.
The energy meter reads **214.29** kWh
